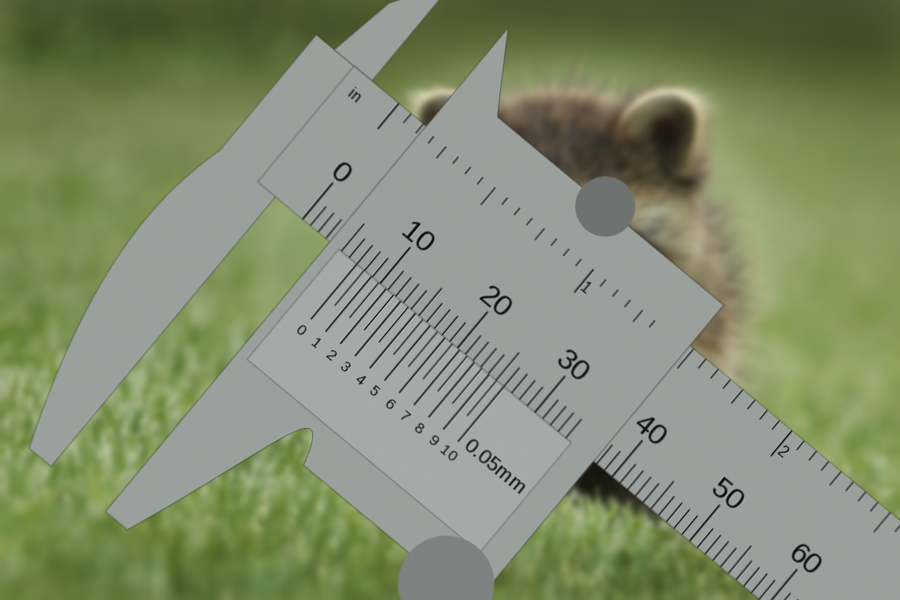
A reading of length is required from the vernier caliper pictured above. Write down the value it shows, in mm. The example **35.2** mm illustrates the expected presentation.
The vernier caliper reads **7.0** mm
